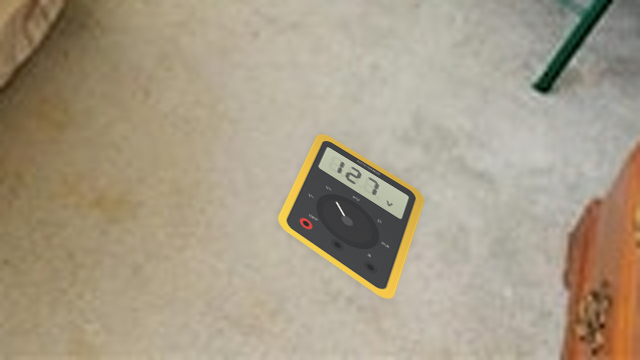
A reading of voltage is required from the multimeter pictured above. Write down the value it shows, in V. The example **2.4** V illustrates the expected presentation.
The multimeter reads **127** V
